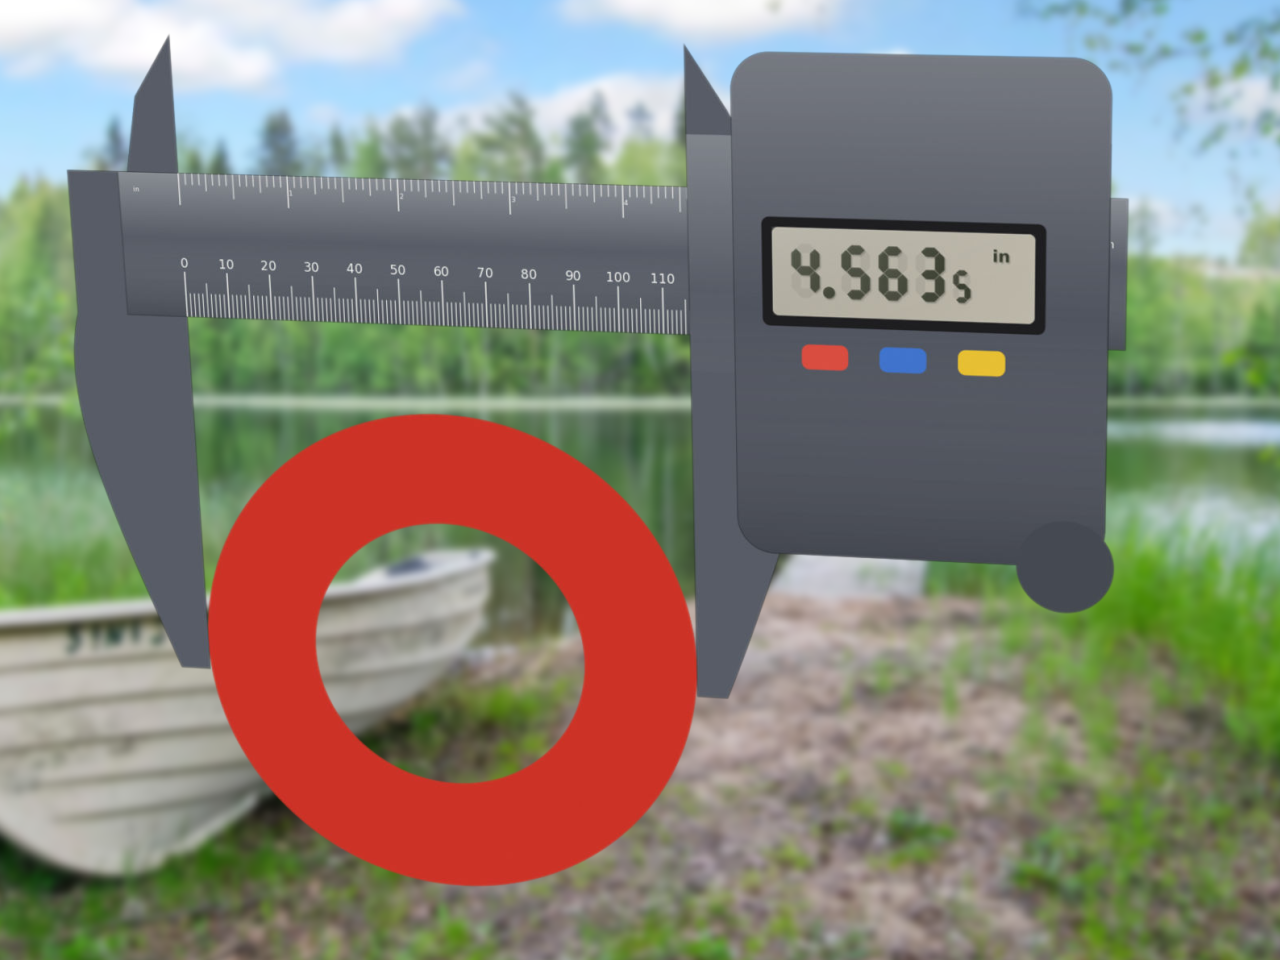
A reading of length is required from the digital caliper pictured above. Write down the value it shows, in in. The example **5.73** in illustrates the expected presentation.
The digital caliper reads **4.5635** in
